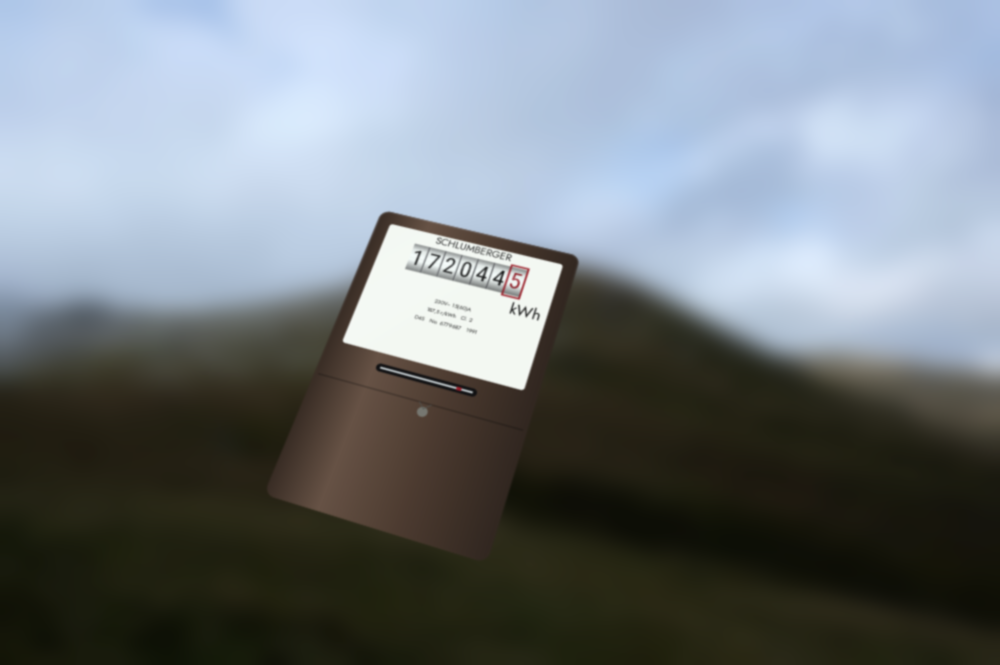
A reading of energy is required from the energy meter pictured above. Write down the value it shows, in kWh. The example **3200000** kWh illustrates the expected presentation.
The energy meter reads **172044.5** kWh
